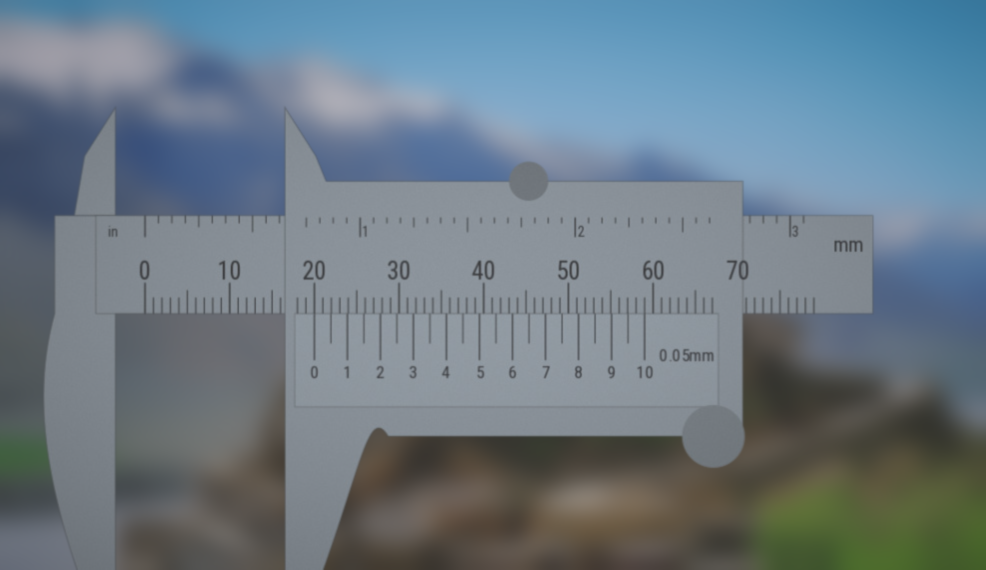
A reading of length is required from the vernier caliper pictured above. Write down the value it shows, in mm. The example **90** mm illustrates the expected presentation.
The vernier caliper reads **20.0** mm
